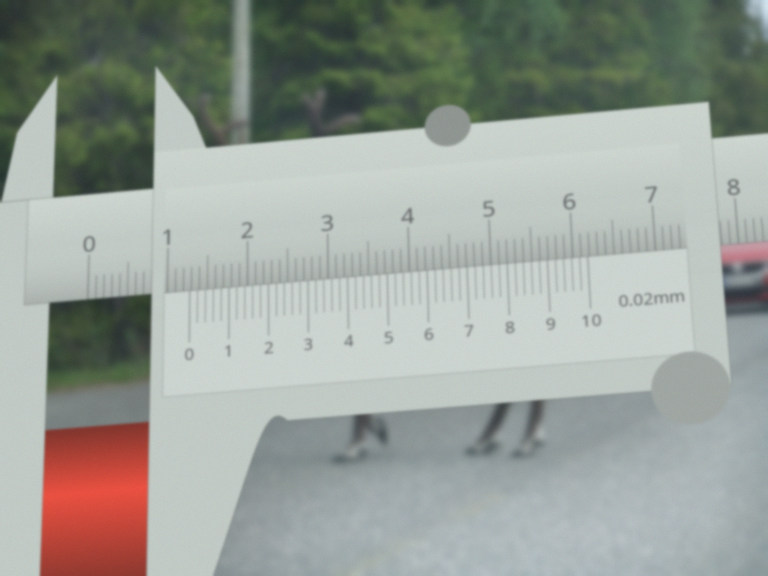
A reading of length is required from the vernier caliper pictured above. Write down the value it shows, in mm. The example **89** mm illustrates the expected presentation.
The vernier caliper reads **12.8** mm
